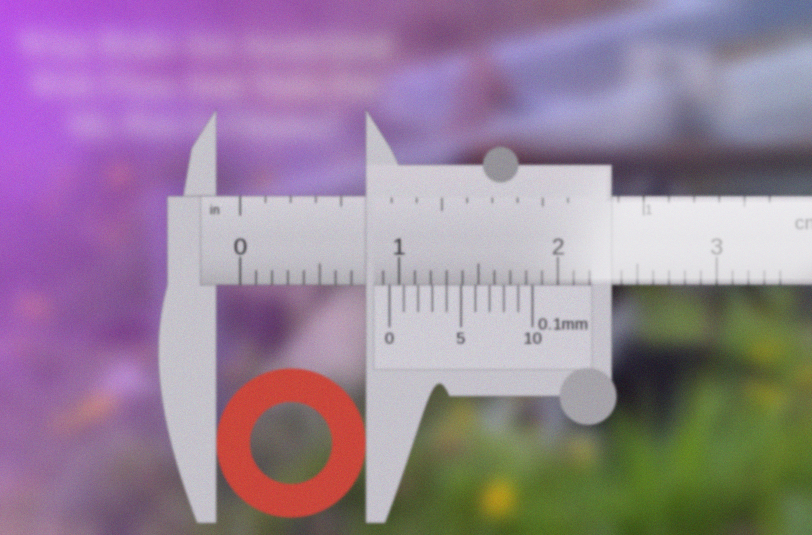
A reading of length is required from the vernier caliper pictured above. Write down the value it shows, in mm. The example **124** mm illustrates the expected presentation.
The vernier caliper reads **9.4** mm
